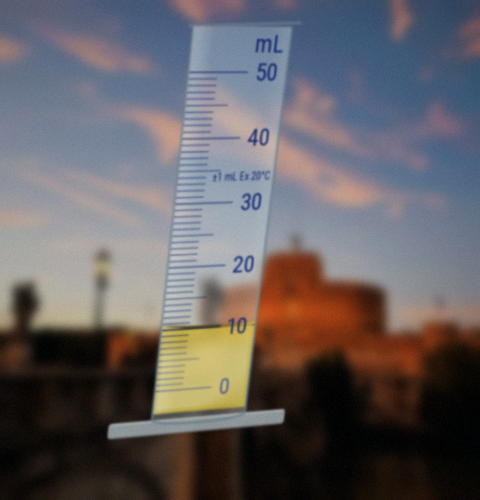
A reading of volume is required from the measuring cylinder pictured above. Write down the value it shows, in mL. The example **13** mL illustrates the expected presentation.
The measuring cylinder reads **10** mL
